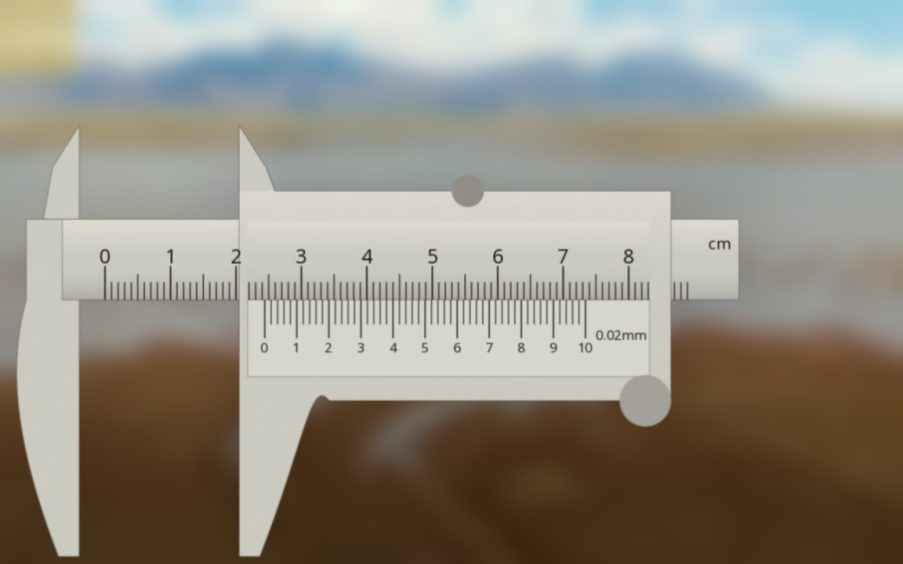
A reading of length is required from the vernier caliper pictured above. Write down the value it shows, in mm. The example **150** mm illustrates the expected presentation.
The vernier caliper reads **24.4** mm
